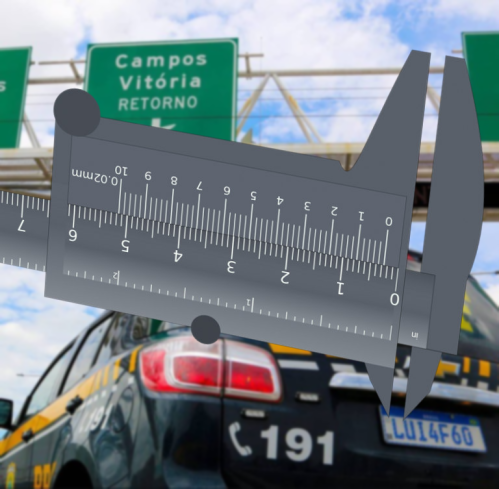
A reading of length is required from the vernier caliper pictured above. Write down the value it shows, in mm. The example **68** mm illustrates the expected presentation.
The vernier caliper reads **2.6** mm
